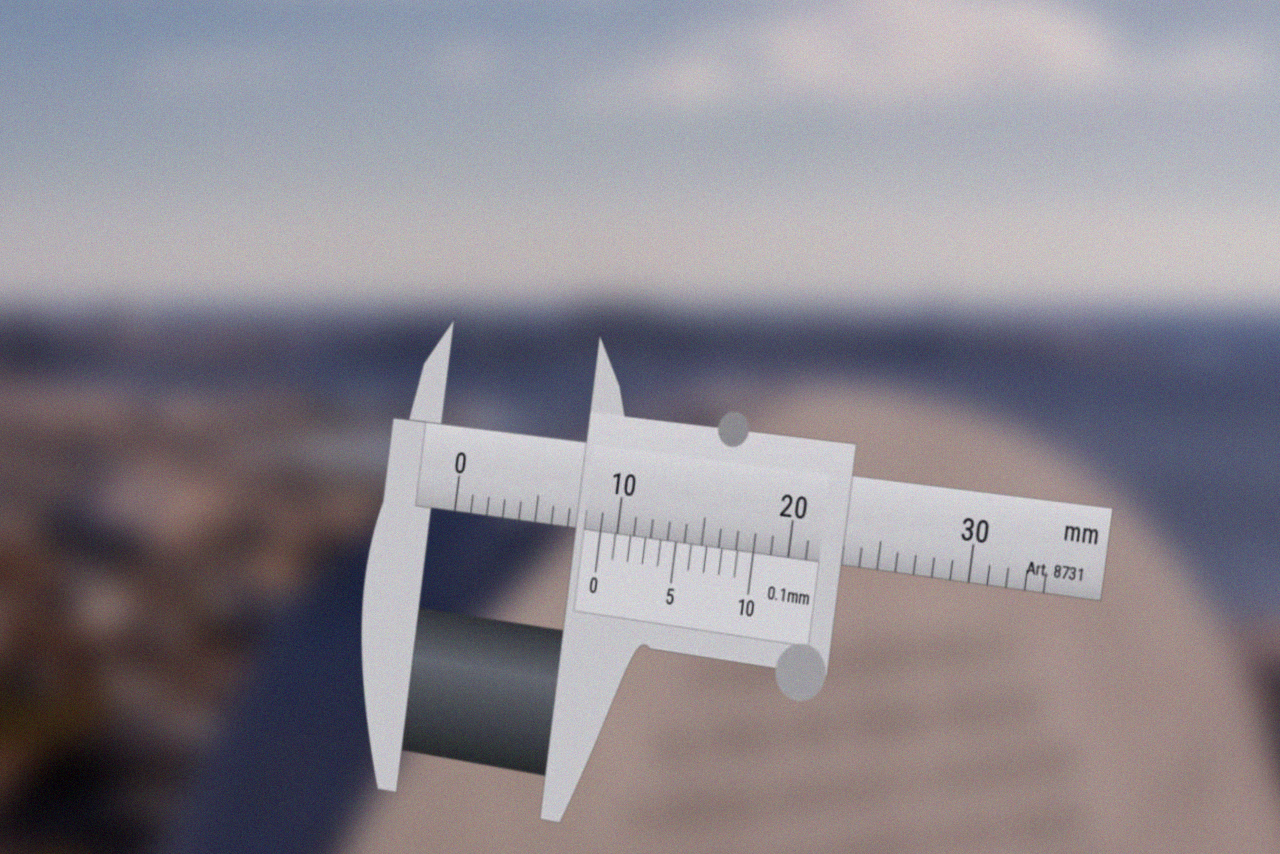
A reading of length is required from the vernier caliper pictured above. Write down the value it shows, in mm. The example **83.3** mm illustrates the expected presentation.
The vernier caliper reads **9.0** mm
